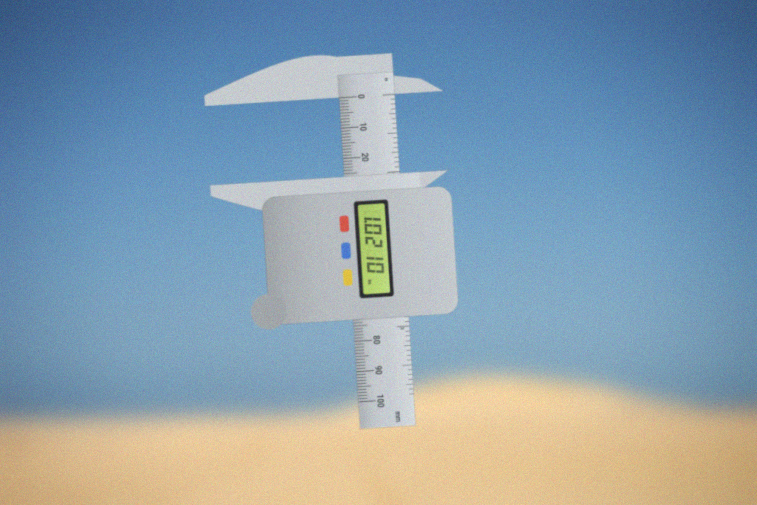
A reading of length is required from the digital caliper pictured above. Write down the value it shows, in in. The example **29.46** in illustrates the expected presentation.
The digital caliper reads **1.0210** in
